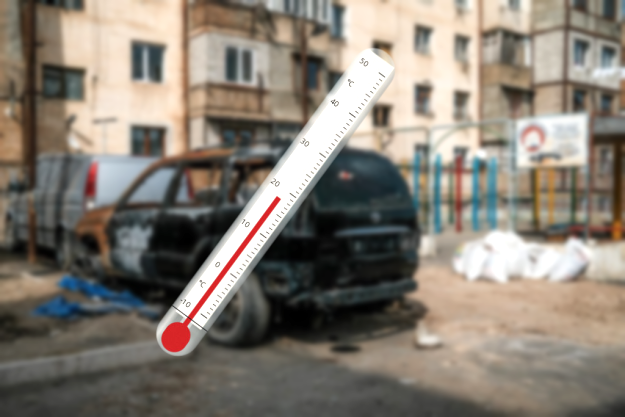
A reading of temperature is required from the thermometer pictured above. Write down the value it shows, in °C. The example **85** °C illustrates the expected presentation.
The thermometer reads **18** °C
